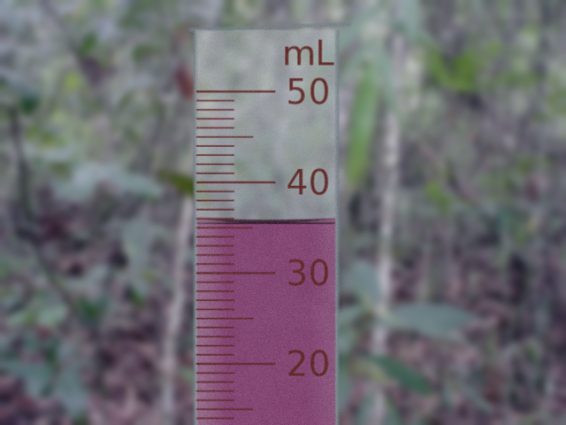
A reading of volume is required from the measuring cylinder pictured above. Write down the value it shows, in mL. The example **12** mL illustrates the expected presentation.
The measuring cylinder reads **35.5** mL
